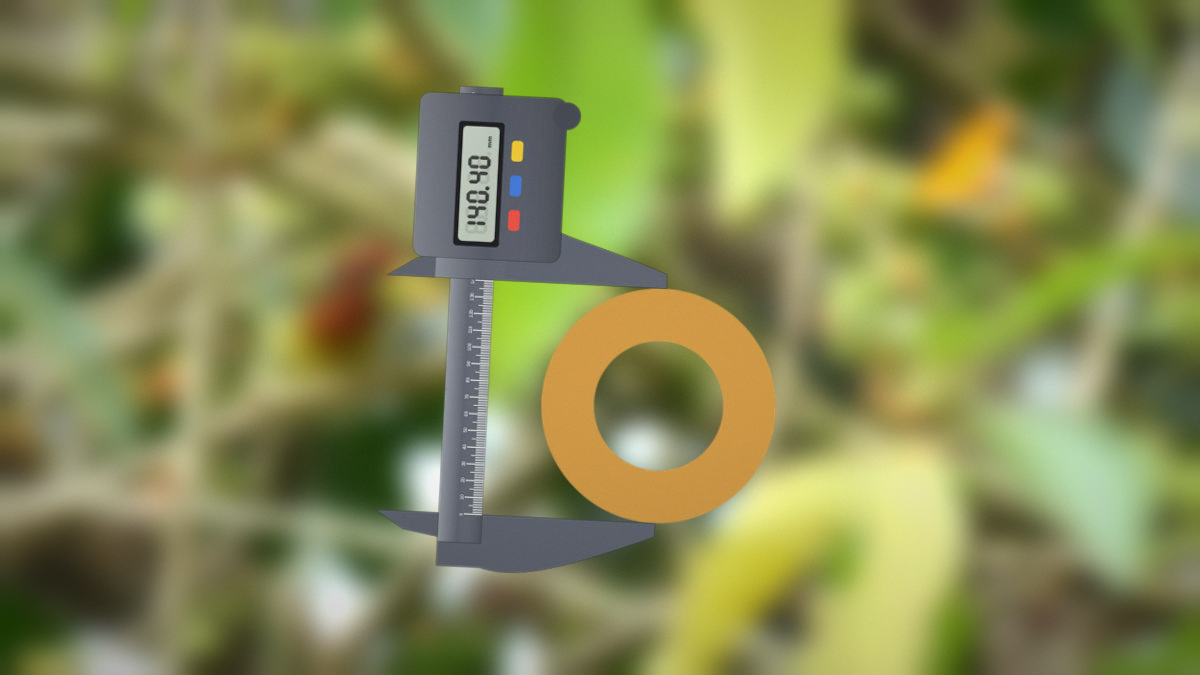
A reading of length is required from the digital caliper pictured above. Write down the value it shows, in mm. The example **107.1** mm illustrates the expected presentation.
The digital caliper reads **140.40** mm
